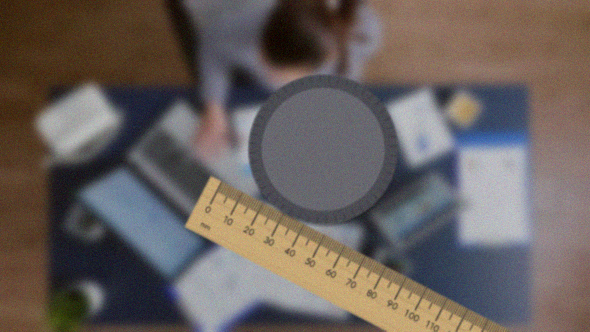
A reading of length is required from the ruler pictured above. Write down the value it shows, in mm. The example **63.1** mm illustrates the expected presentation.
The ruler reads **65** mm
